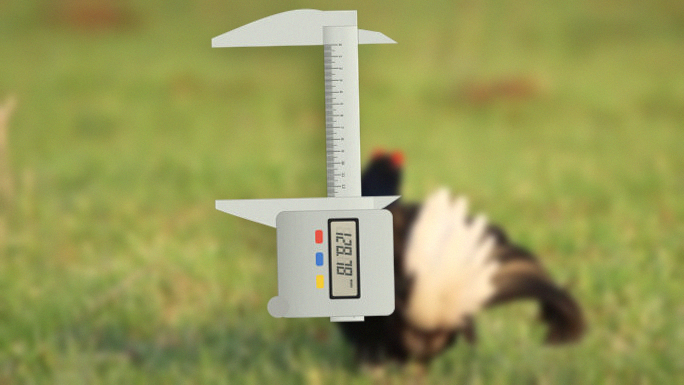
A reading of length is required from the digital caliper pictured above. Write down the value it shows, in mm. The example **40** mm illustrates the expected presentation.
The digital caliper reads **128.78** mm
